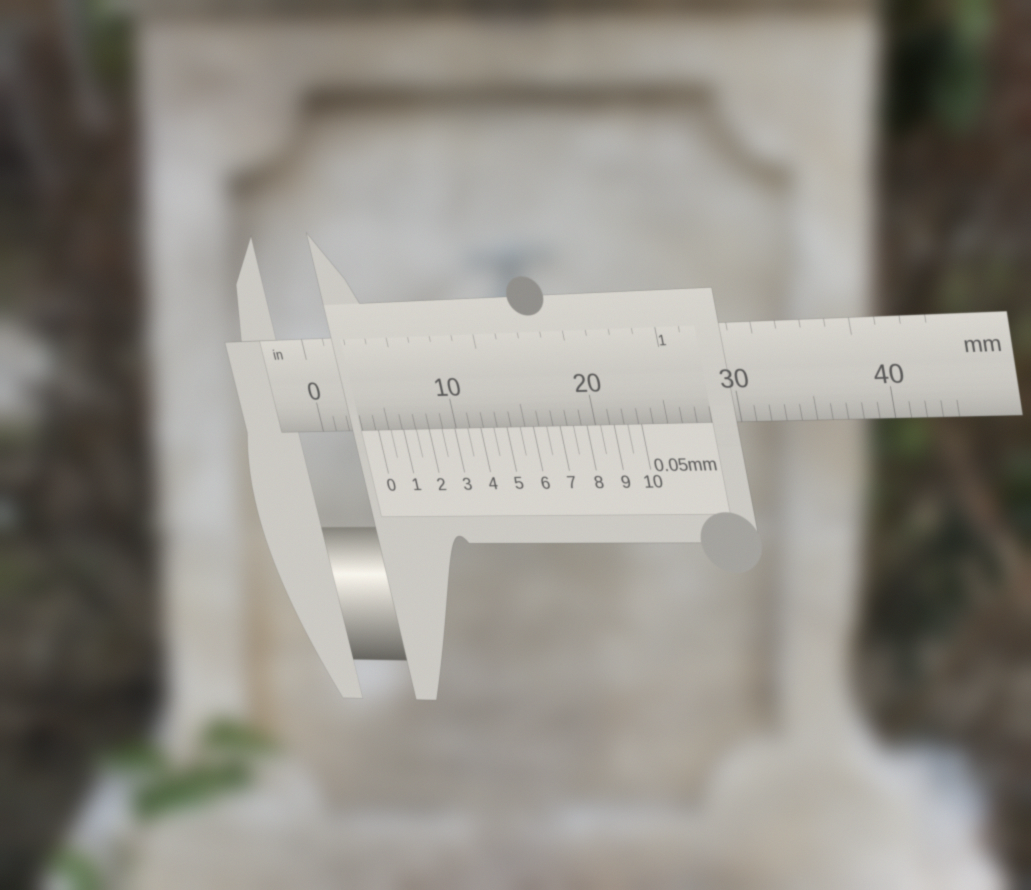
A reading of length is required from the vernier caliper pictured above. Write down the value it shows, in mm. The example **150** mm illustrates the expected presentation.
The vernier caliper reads **4.2** mm
